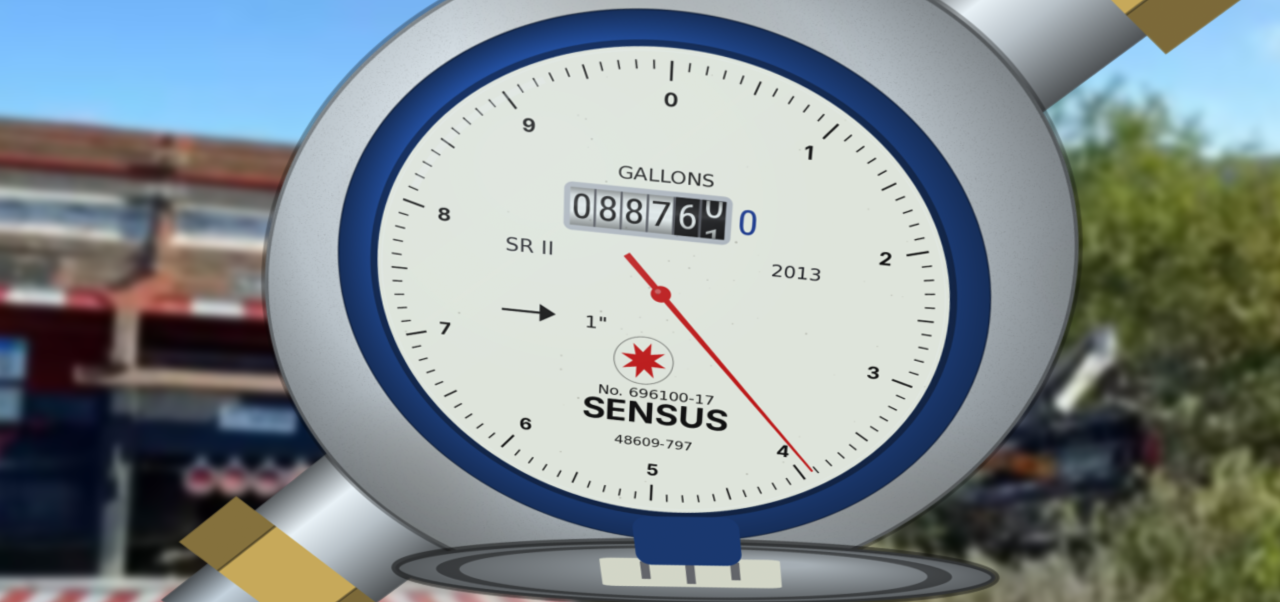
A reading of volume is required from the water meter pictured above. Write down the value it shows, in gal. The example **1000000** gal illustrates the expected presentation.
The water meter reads **887603.9** gal
